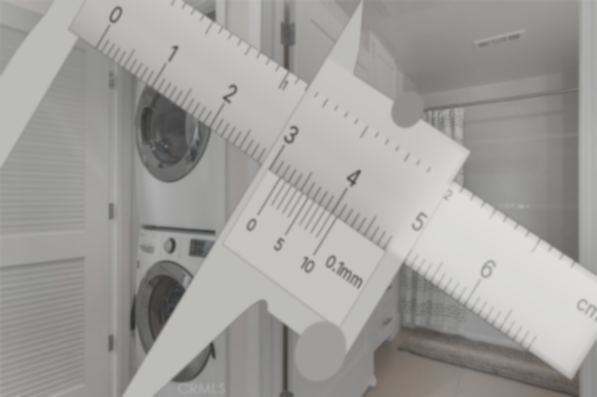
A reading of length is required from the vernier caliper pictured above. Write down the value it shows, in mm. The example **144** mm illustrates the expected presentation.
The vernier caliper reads **31.8** mm
